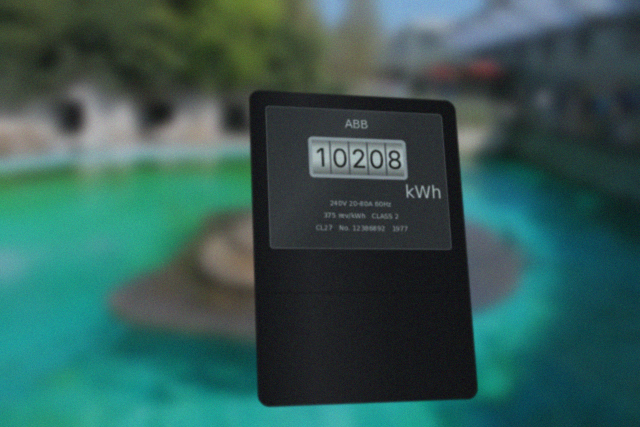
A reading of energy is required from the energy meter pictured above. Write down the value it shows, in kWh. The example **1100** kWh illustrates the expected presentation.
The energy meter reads **10208** kWh
